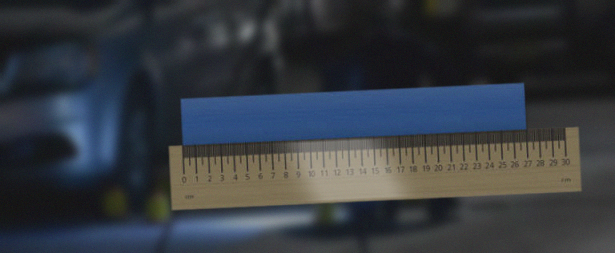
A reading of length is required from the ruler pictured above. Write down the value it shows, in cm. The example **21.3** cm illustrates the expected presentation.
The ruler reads **27** cm
